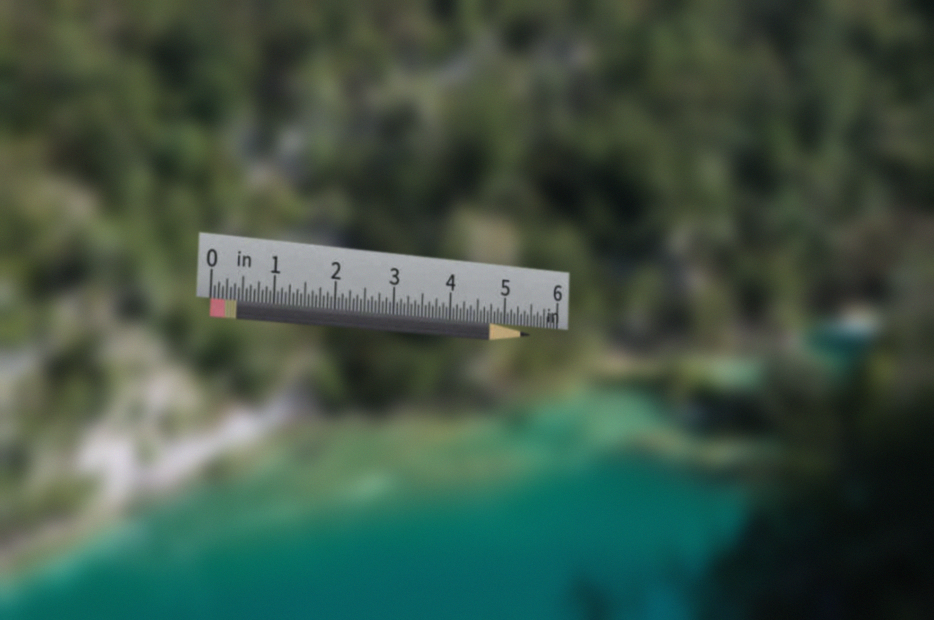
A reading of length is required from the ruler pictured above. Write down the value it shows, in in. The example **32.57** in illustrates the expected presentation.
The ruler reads **5.5** in
